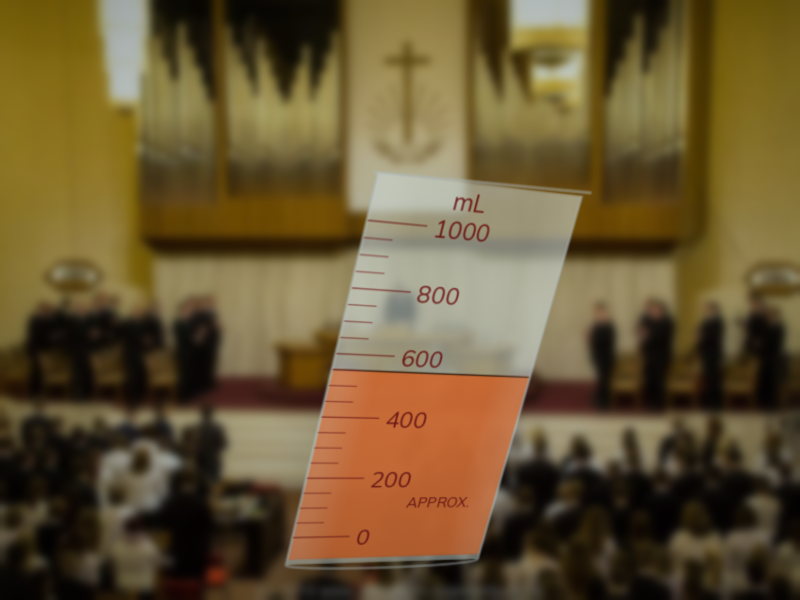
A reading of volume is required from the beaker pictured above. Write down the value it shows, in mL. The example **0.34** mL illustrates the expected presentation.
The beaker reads **550** mL
